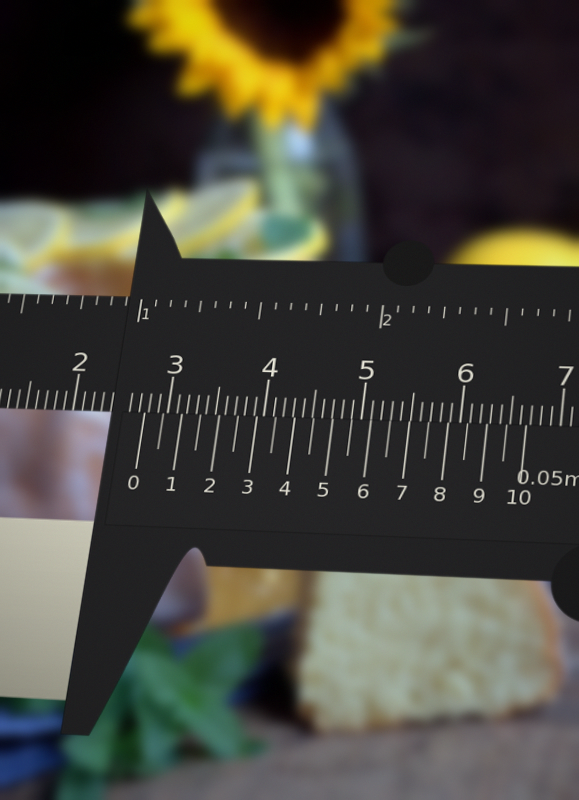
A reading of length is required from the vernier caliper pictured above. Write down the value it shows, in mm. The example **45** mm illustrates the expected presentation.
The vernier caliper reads **27.6** mm
